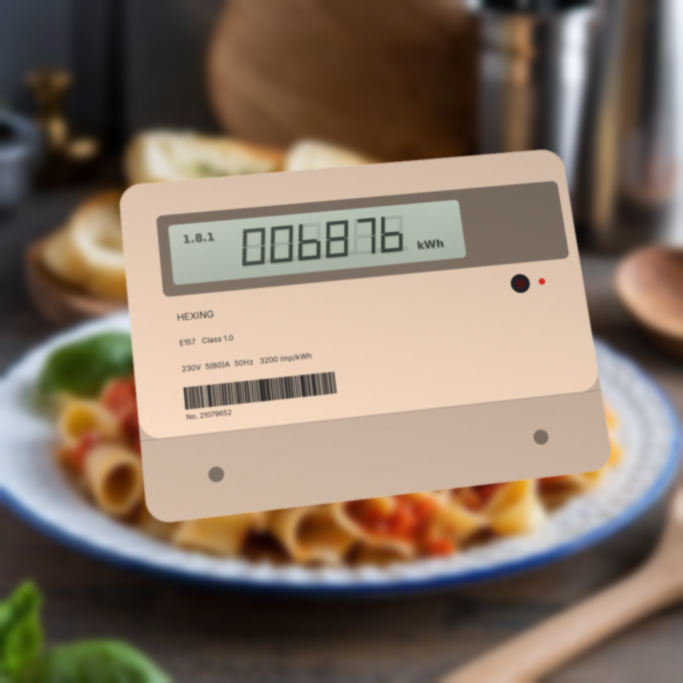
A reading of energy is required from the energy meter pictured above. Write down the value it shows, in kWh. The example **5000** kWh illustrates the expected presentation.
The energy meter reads **6876** kWh
